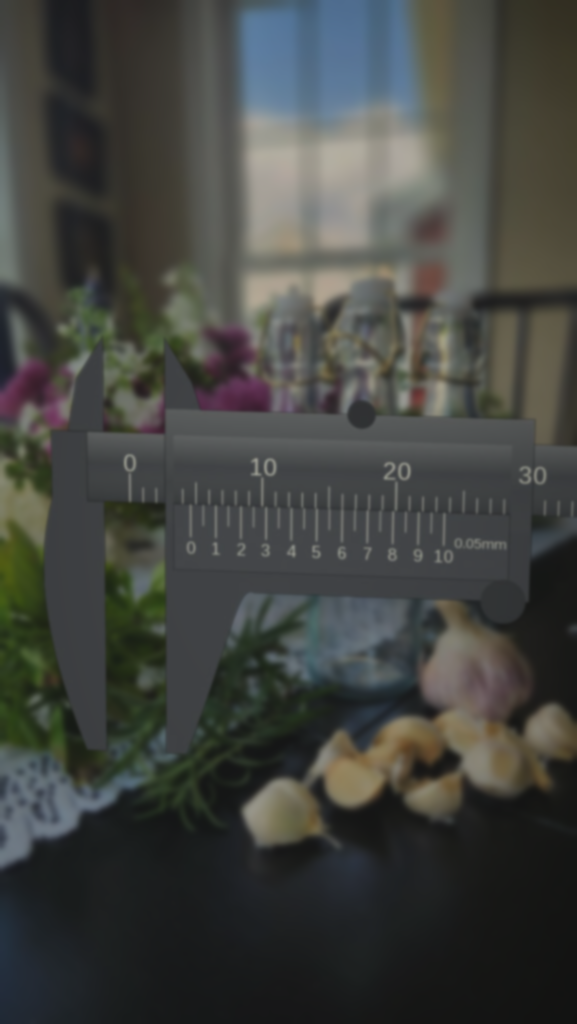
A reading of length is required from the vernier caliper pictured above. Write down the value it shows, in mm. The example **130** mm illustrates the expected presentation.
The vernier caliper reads **4.6** mm
